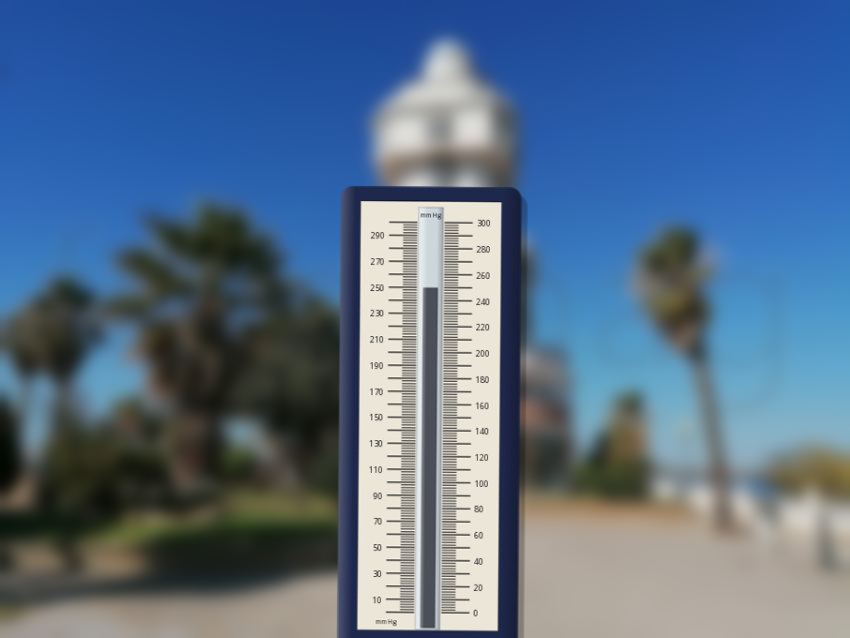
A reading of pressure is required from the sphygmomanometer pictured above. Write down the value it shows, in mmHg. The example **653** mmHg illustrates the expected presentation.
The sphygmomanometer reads **250** mmHg
